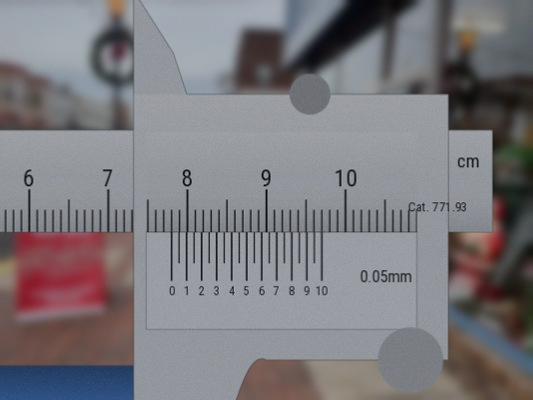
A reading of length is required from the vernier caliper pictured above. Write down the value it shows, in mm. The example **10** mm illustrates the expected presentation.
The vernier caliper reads **78.0** mm
